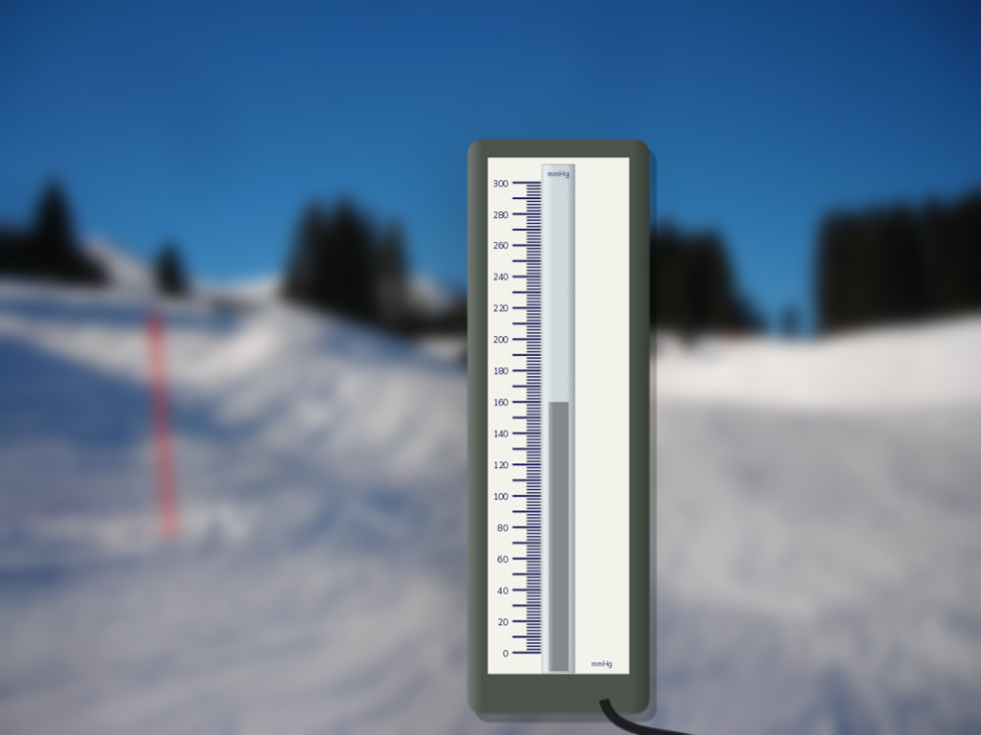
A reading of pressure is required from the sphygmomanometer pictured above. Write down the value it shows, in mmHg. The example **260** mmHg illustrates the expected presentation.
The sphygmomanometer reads **160** mmHg
